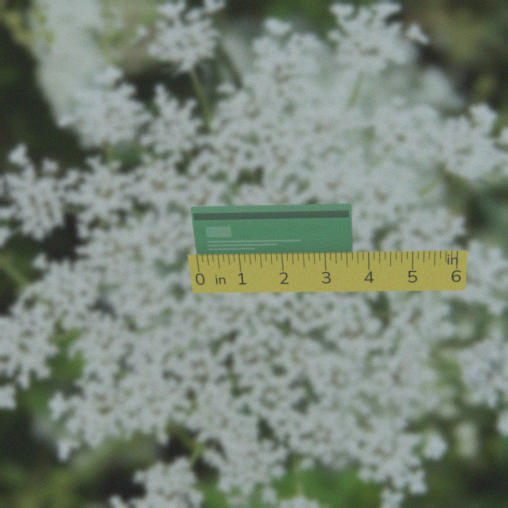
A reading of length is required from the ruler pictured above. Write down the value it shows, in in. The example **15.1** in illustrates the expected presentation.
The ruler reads **3.625** in
